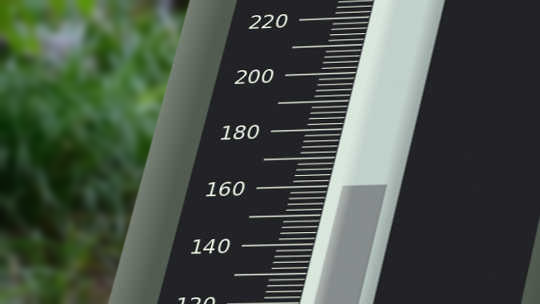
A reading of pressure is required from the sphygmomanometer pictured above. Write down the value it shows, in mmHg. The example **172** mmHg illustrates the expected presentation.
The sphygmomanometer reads **160** mmHg
